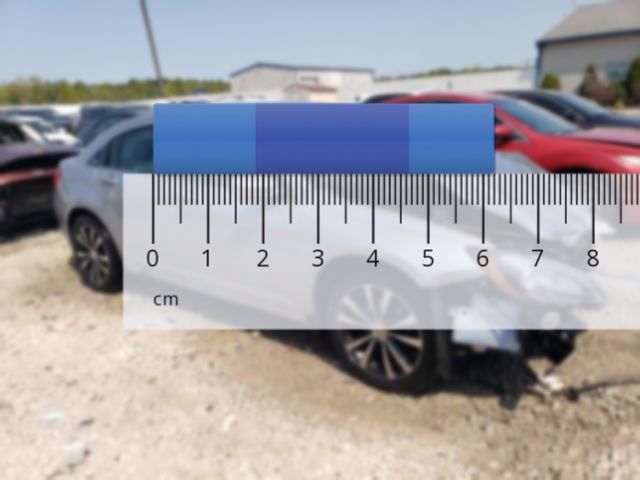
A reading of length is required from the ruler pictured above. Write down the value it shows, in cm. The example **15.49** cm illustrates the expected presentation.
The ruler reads **6.2** cm
